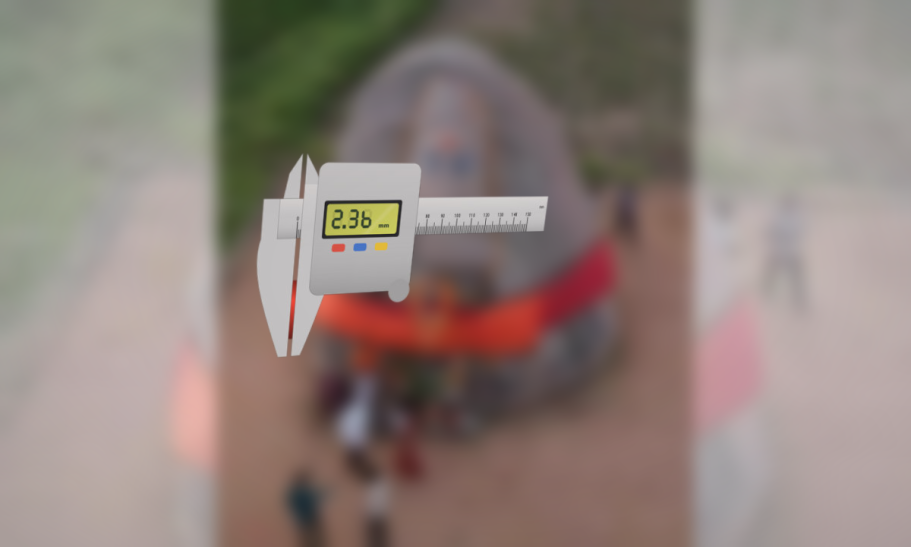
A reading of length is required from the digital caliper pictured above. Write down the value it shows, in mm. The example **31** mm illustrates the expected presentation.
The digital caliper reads **2.36** mm
